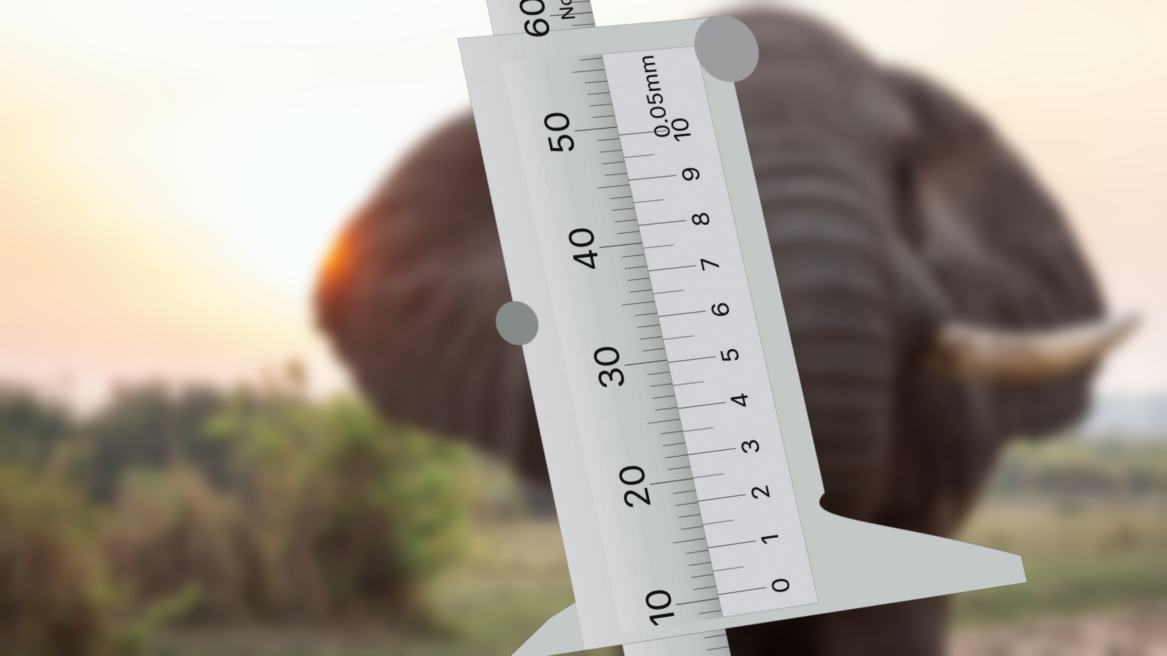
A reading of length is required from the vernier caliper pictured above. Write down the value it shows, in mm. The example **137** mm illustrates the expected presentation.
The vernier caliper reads **10.3** mm
